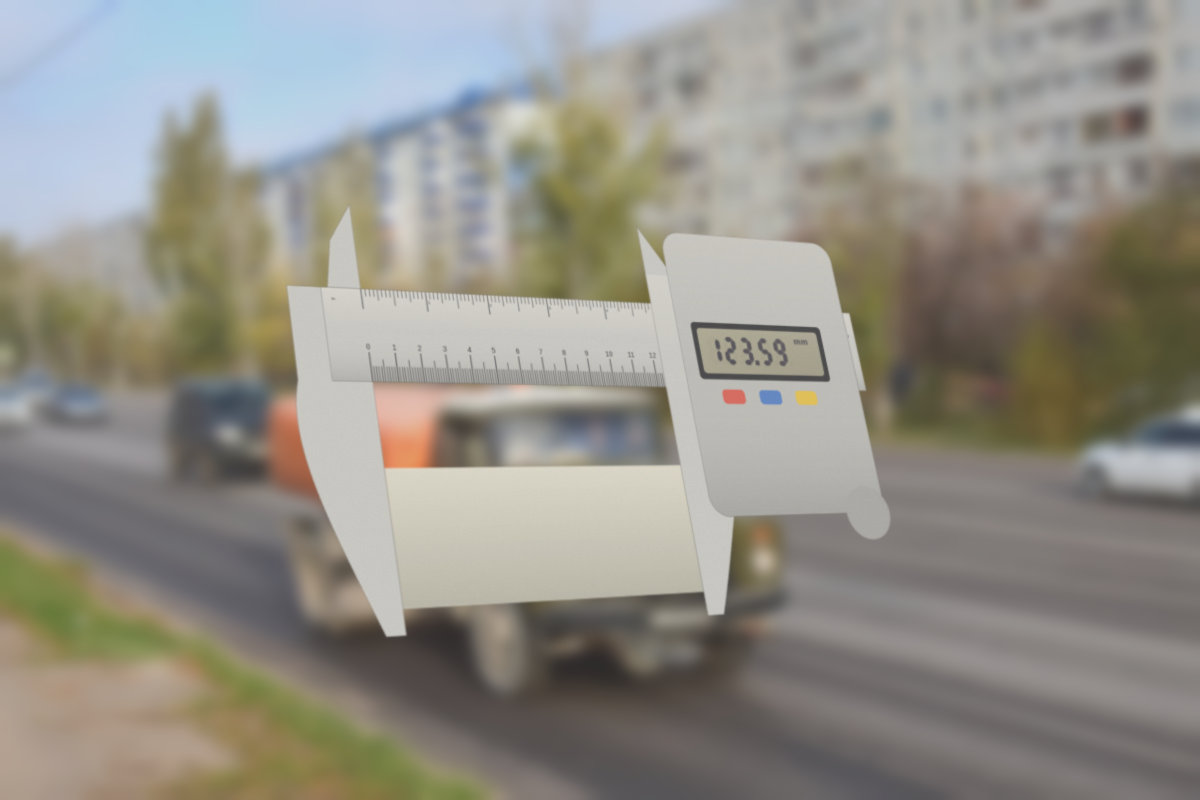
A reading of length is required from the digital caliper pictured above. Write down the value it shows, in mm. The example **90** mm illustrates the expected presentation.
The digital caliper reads **123.59** mm
